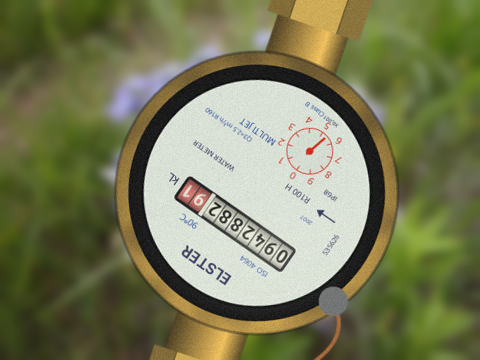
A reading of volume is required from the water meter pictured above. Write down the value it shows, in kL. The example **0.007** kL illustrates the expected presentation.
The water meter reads **942882.915** kL
